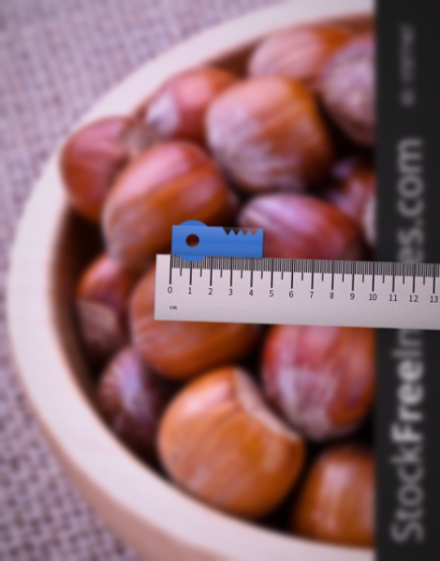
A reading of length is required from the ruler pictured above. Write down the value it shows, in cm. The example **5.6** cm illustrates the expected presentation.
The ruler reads **4.5** cm
